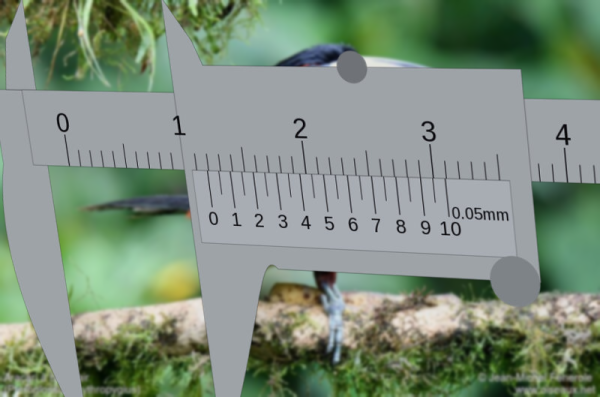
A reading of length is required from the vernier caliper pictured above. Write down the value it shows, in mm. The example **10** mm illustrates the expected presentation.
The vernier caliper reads **11.9** mm
